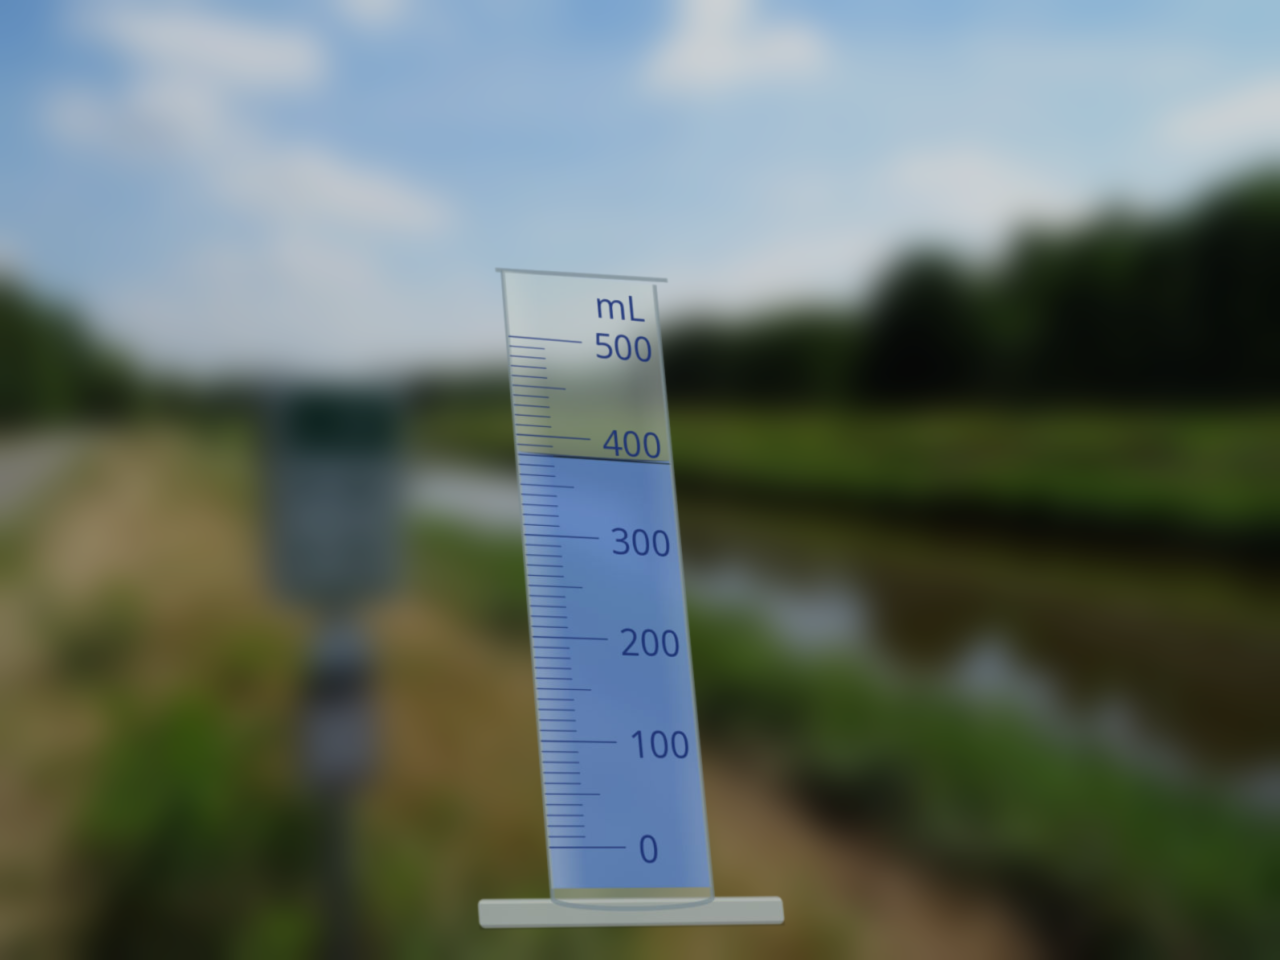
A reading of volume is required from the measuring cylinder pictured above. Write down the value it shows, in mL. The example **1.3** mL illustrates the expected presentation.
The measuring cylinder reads **380** mL
